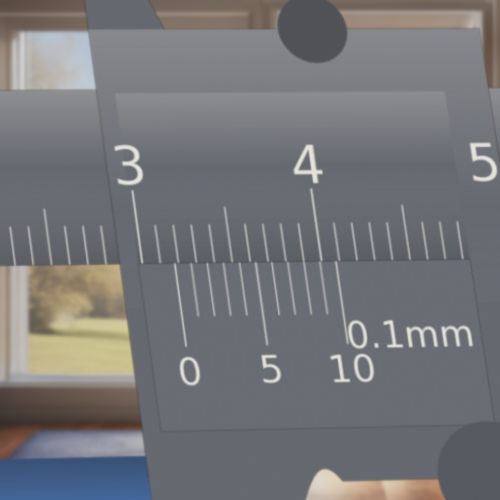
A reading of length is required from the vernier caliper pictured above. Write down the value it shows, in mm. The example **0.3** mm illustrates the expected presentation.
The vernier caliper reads **31.8** mm
